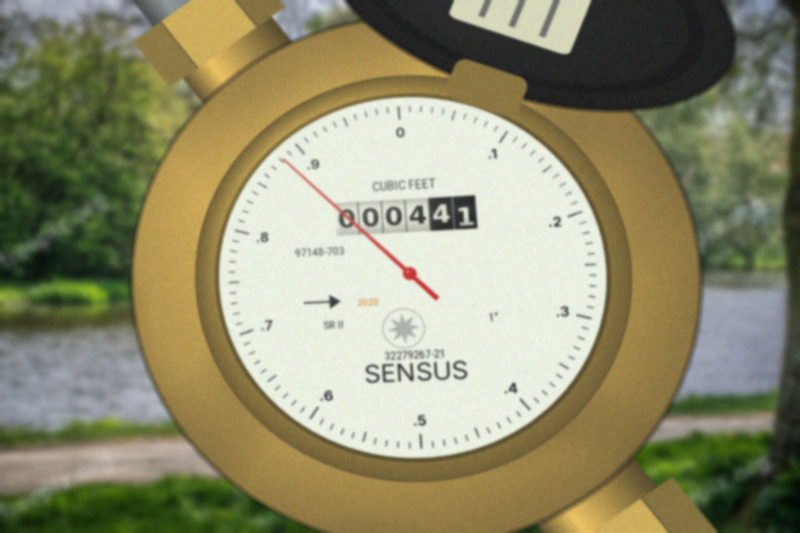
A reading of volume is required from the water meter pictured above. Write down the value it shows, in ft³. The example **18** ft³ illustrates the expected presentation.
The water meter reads **440.88** ft³
